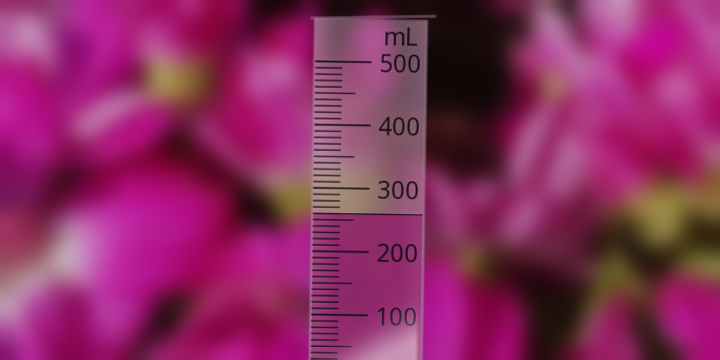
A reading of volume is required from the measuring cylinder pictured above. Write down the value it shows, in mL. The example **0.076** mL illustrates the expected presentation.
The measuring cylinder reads **260** mL
